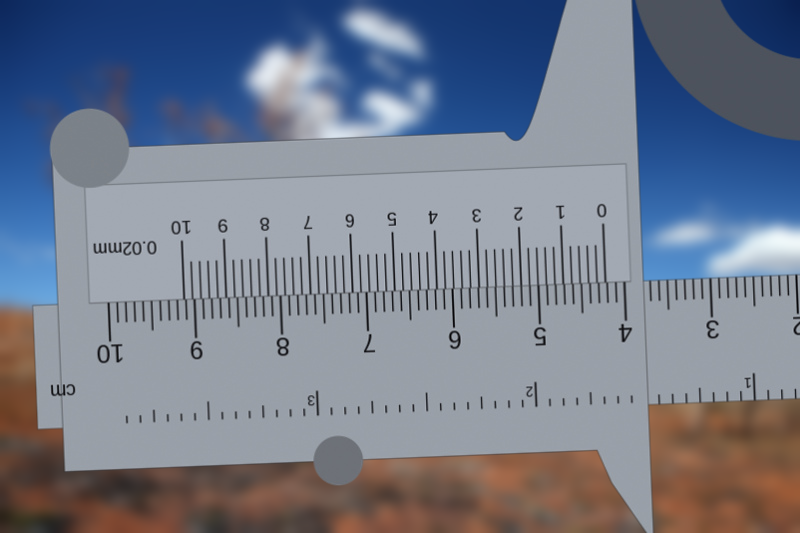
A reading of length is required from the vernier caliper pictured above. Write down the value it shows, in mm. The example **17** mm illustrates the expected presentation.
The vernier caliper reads **42.2** mm
